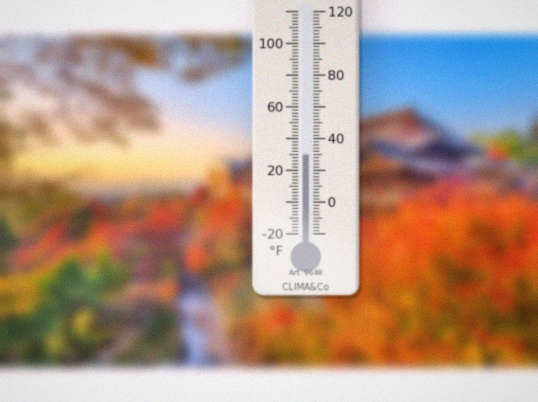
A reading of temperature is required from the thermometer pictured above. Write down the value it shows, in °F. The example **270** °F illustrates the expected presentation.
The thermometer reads **30** °F
